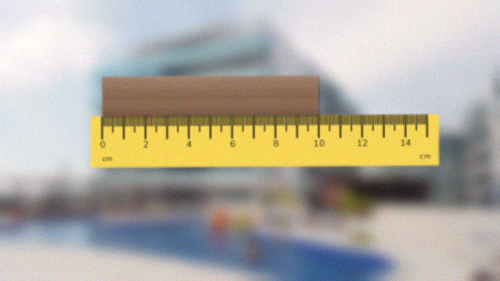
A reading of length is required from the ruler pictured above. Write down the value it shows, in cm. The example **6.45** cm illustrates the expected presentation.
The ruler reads **10** cm
